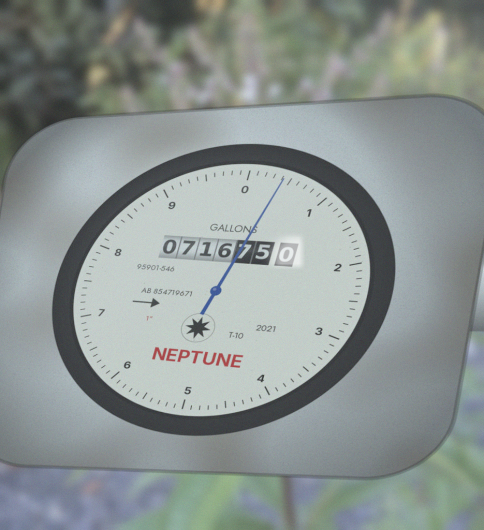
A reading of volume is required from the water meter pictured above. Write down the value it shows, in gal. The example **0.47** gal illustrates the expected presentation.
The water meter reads **716750.4** gal
